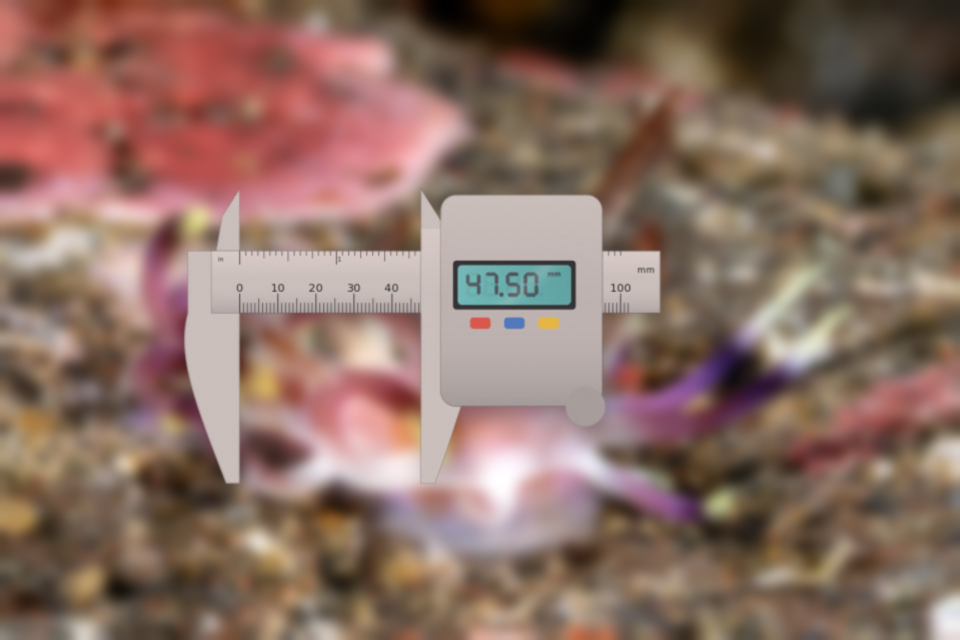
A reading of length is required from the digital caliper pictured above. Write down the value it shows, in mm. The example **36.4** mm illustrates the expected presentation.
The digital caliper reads **47.50** mm
